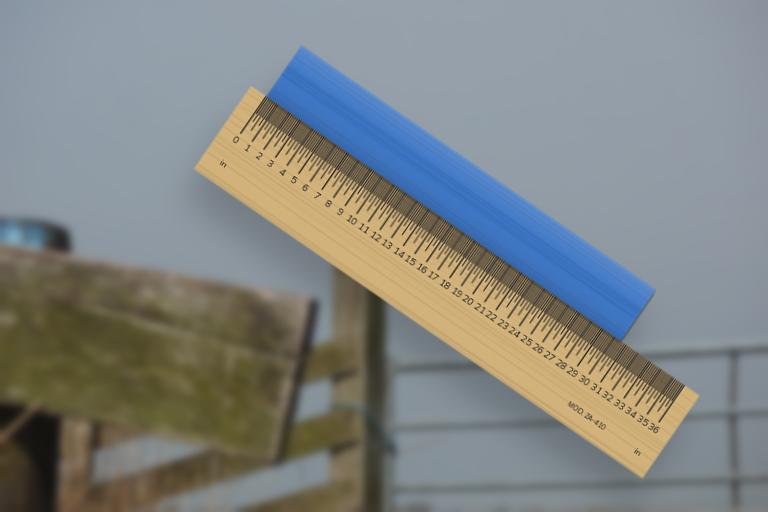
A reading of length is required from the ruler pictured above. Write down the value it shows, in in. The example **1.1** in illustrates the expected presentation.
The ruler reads **30.5** in
